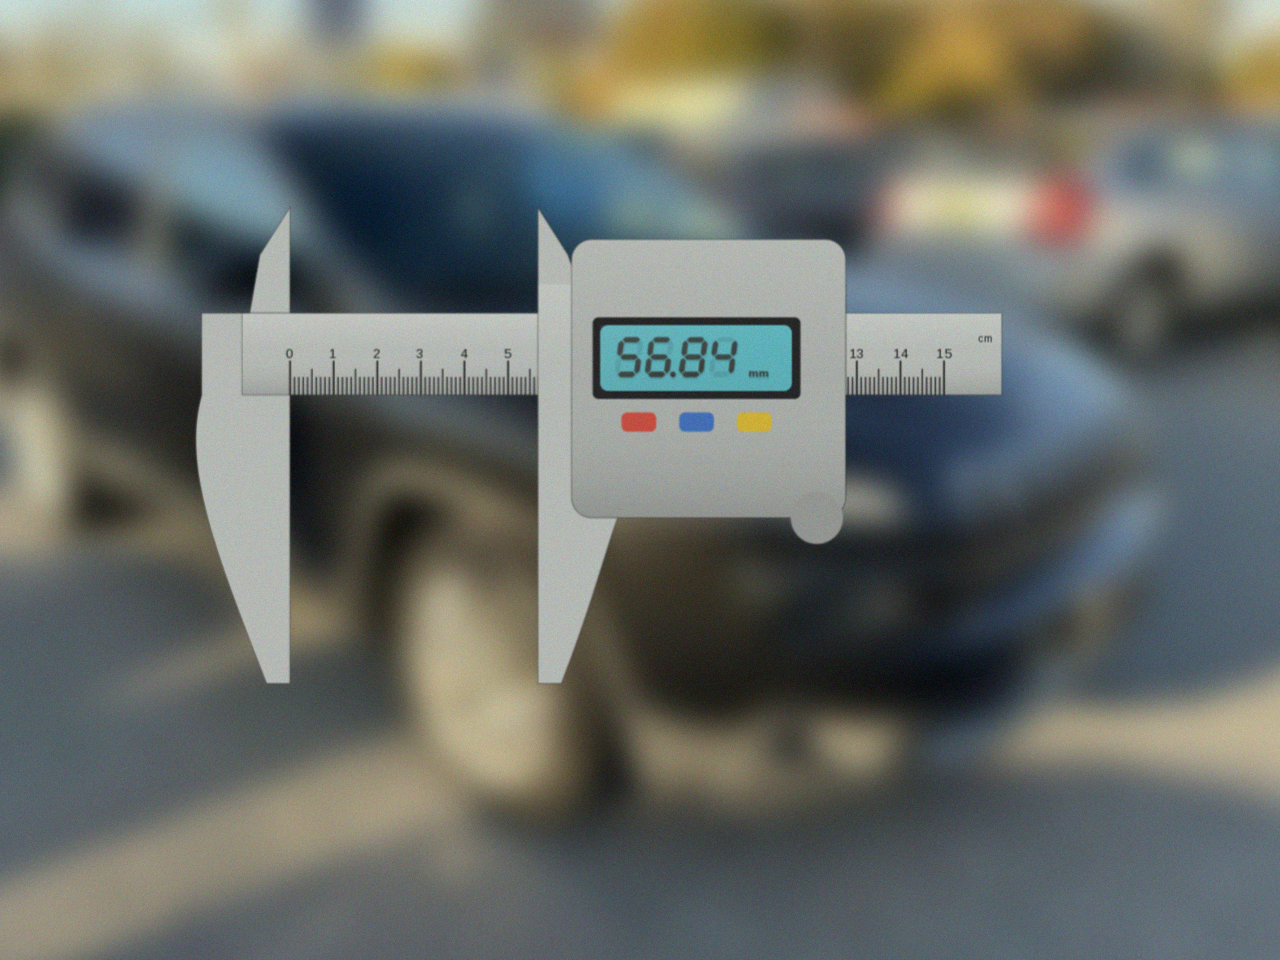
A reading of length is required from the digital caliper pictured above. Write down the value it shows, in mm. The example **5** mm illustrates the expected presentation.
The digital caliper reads **56.84** mm
